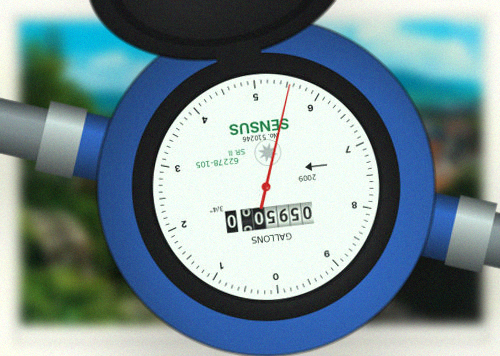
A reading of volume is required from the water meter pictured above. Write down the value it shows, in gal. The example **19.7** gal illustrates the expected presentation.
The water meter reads **595085.5** gal
